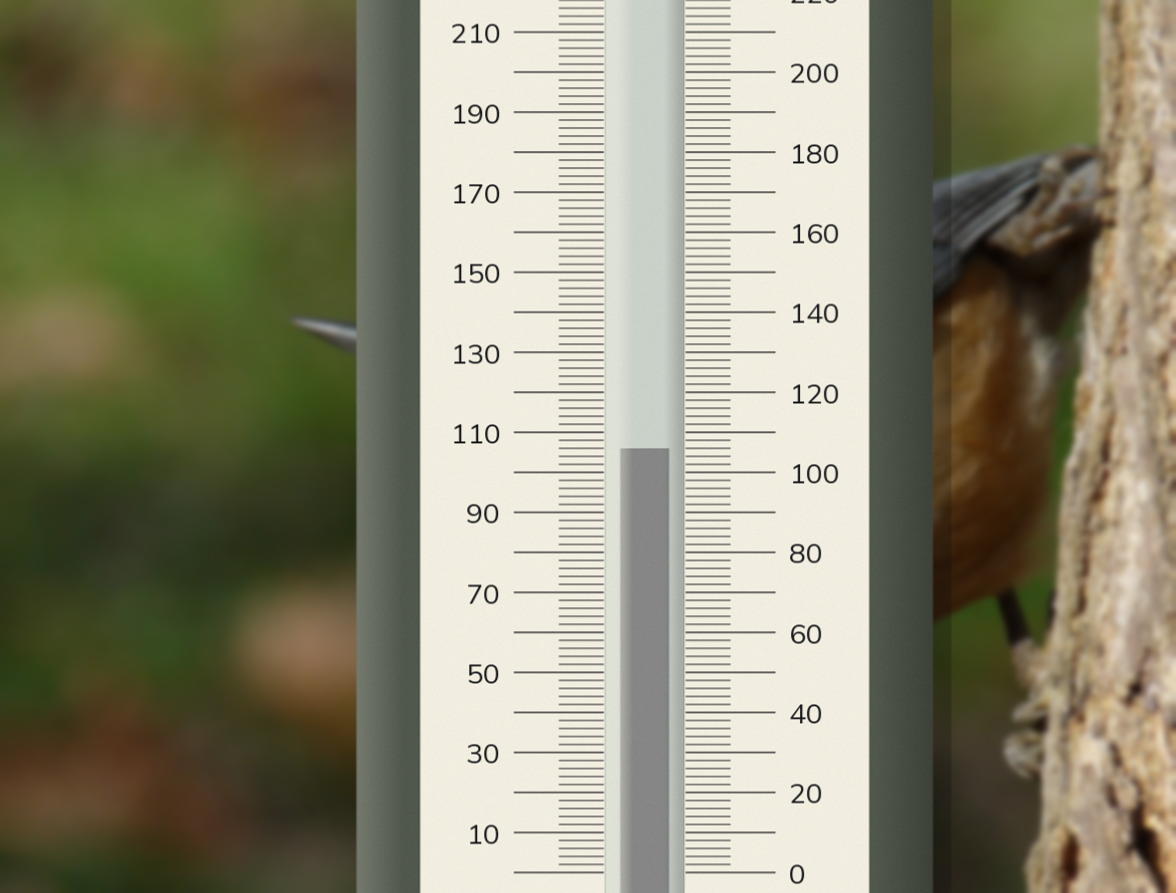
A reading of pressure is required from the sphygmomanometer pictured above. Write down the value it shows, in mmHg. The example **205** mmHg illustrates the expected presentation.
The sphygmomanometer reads **106** mmHg
